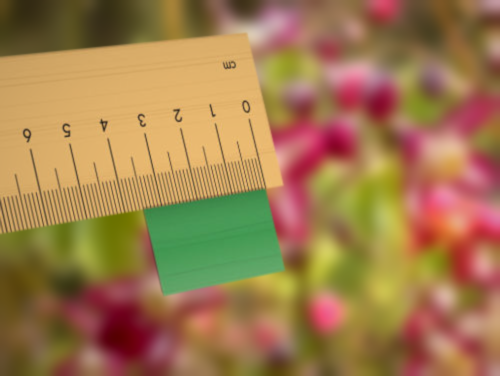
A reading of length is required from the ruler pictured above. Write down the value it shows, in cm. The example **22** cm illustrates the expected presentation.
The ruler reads **3.5** cm
